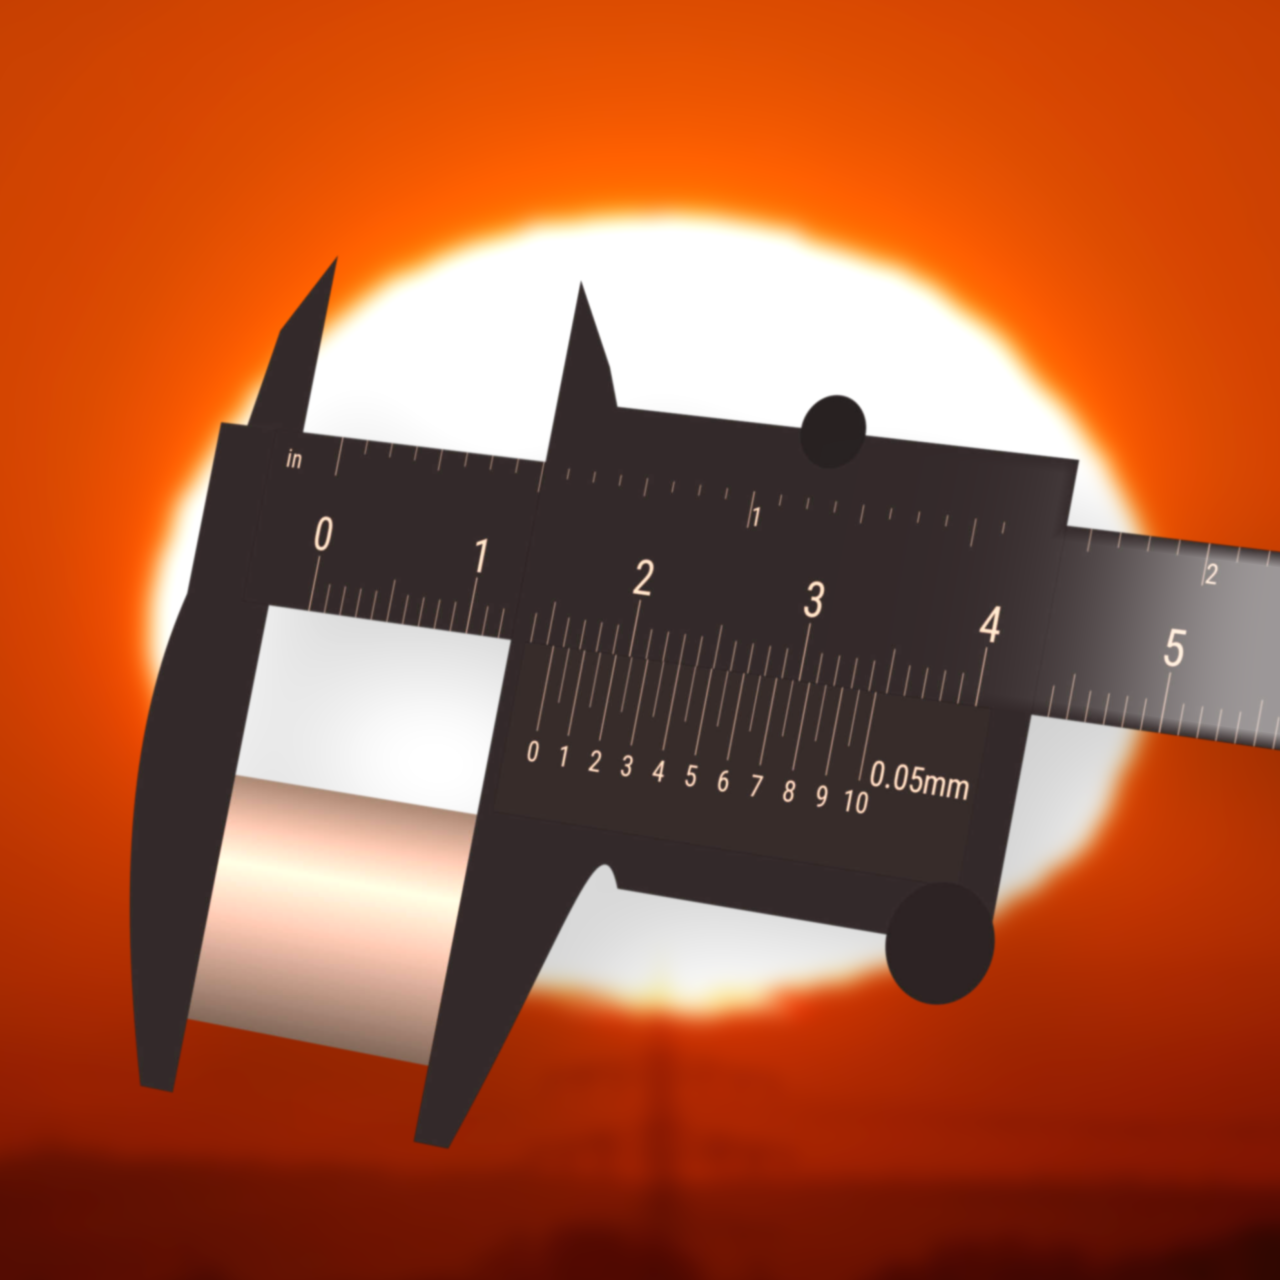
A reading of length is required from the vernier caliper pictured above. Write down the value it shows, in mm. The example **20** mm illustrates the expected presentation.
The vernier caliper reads **15.4** mm
